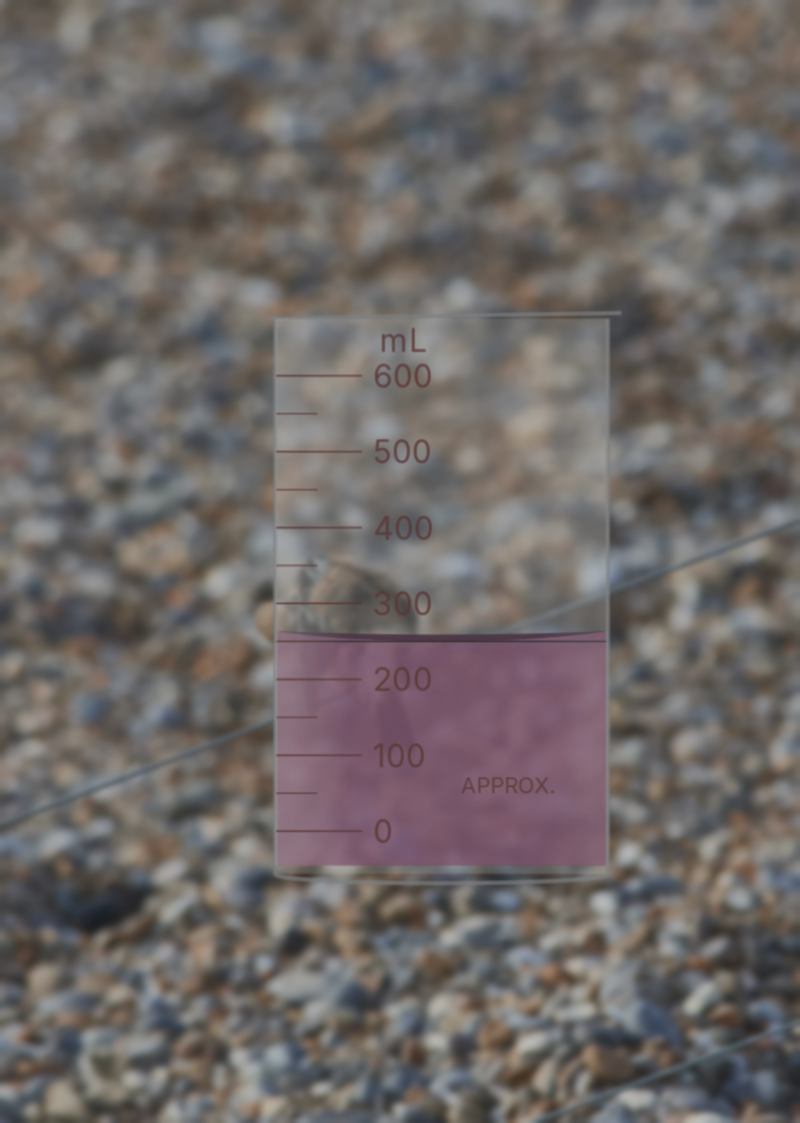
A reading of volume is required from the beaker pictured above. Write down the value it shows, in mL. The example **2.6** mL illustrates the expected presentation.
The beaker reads **250** mL
